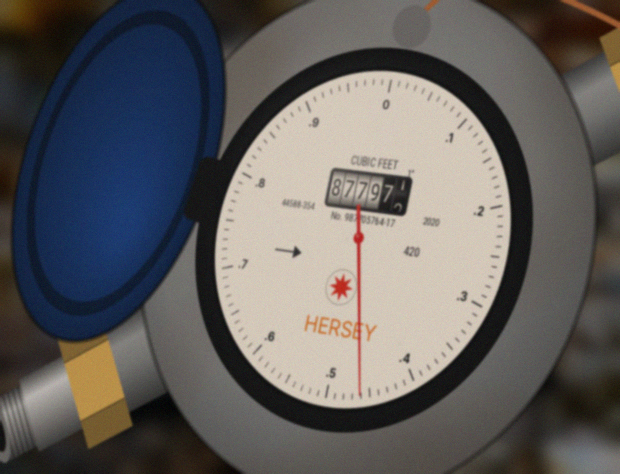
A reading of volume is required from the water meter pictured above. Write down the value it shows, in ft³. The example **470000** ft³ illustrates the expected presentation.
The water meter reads **877971.46** ft³
